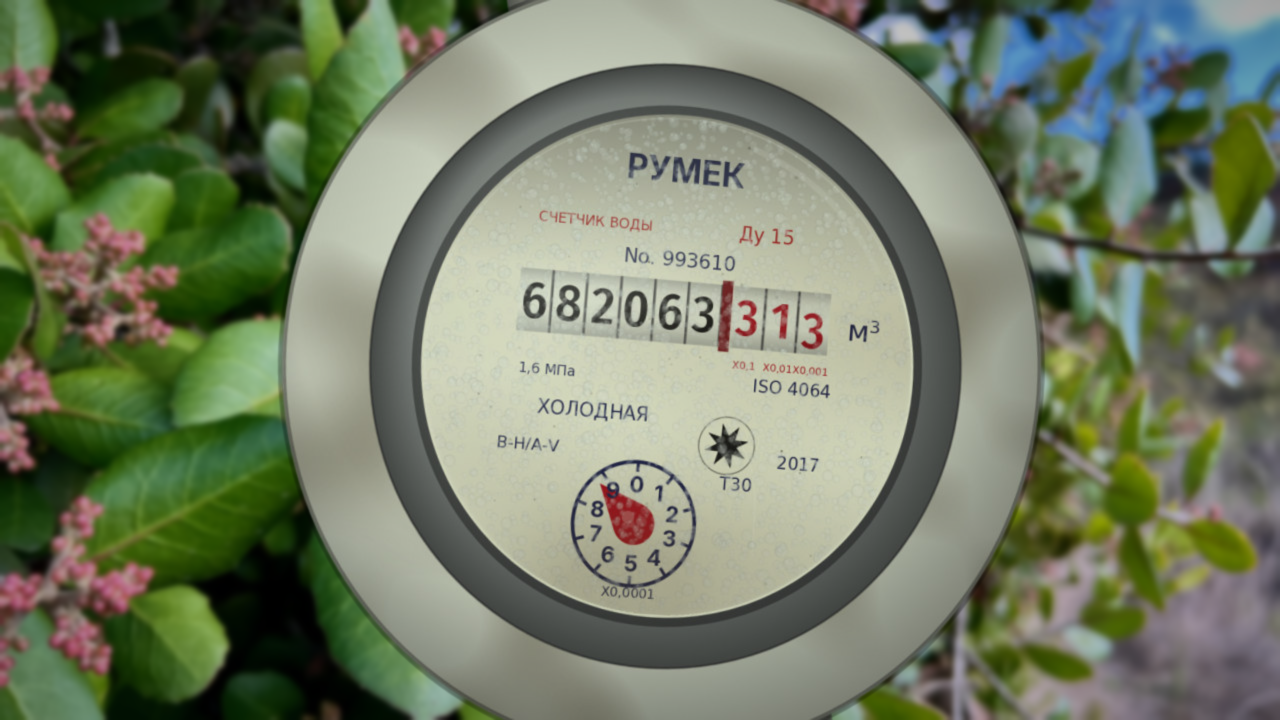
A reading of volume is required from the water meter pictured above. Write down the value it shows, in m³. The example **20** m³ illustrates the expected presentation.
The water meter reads **682063.3128** m³
